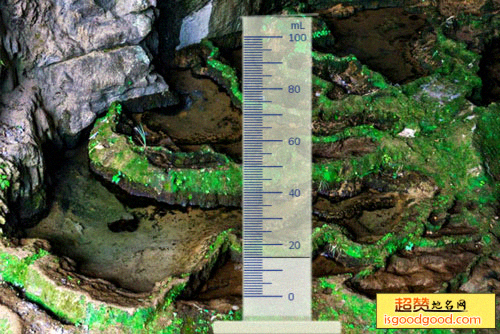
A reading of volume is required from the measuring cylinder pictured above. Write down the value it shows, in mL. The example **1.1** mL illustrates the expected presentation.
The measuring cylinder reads **15** mL
